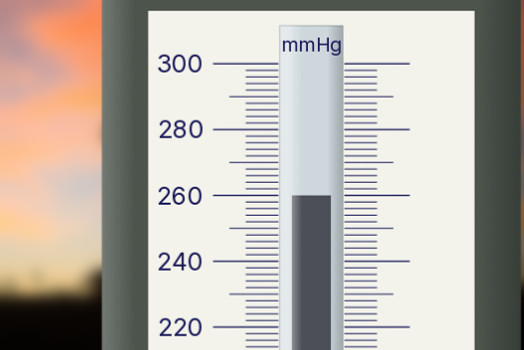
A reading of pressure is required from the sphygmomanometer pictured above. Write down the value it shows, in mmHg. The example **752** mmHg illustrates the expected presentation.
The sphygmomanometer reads **260** mmHg
